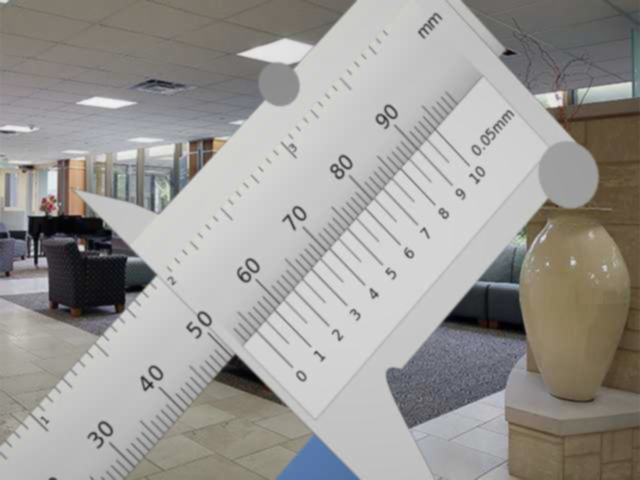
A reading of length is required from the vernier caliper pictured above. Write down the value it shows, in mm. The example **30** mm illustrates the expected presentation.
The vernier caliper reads **55.0** mm
